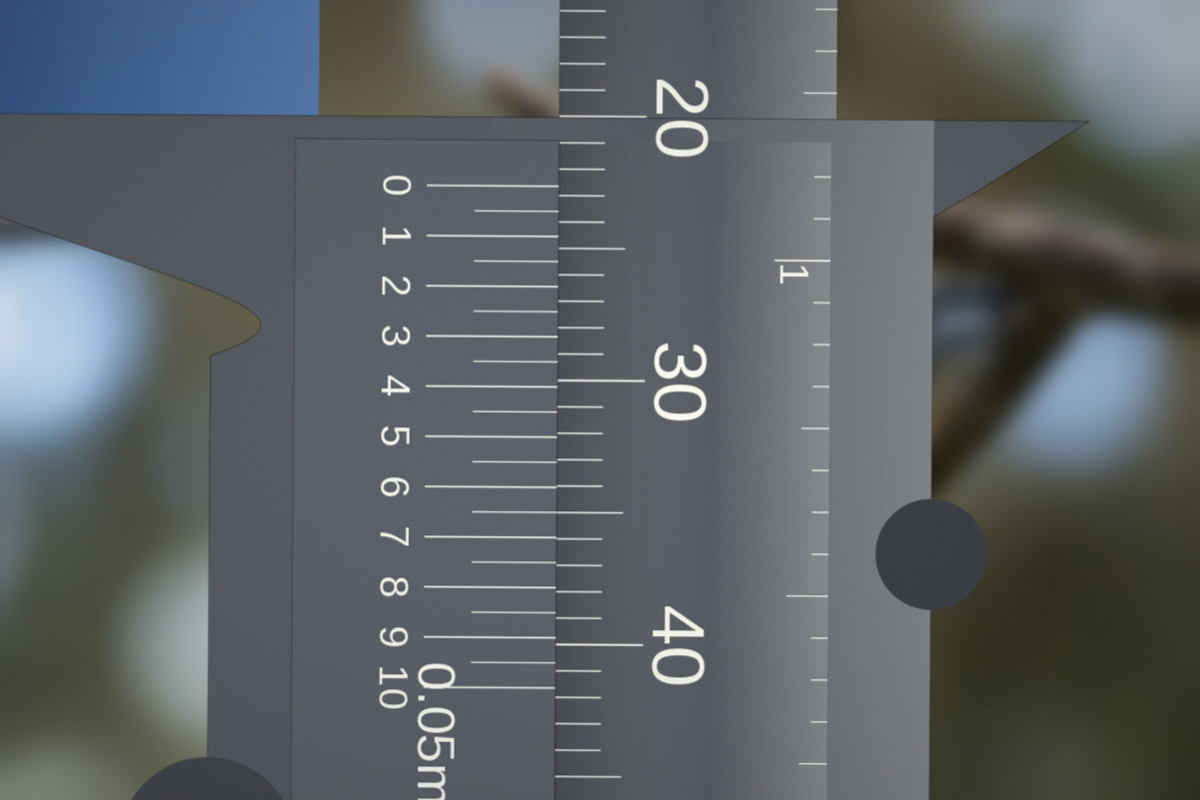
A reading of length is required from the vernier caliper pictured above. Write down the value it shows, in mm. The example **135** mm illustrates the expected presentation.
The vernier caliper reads **22.65** mm
